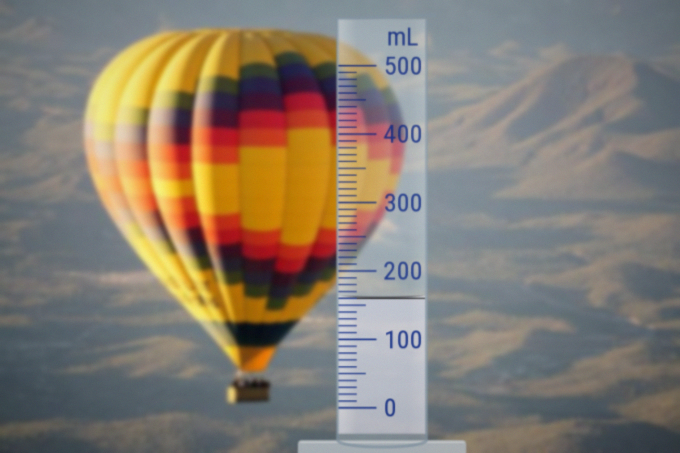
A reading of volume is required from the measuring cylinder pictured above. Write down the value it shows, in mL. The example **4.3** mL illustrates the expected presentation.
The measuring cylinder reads **160** mL
